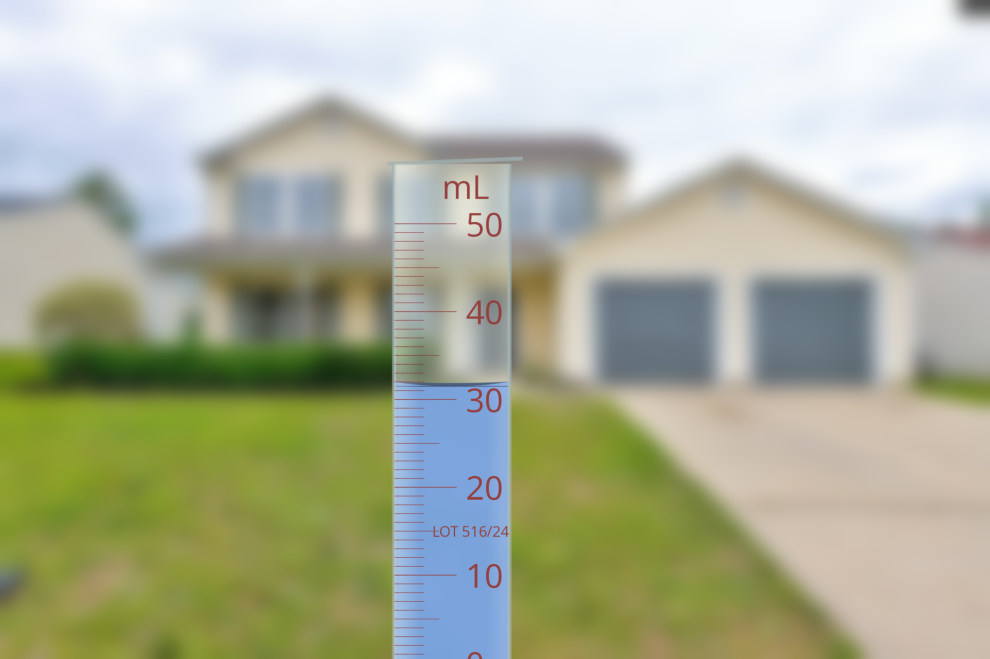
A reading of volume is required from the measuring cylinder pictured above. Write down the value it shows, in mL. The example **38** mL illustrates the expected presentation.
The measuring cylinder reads **31.5** mL
